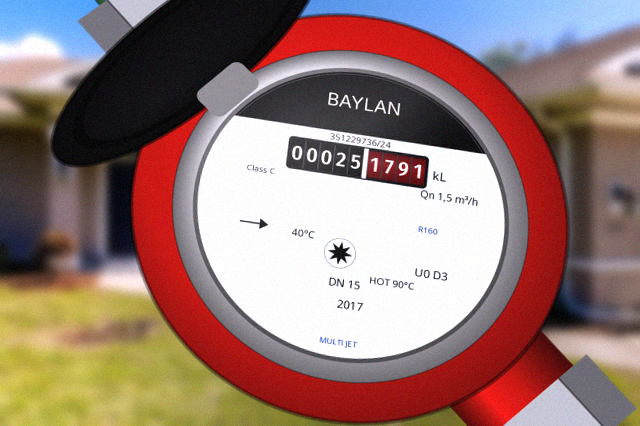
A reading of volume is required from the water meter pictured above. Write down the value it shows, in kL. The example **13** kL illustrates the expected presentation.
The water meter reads **25.1791** kL
